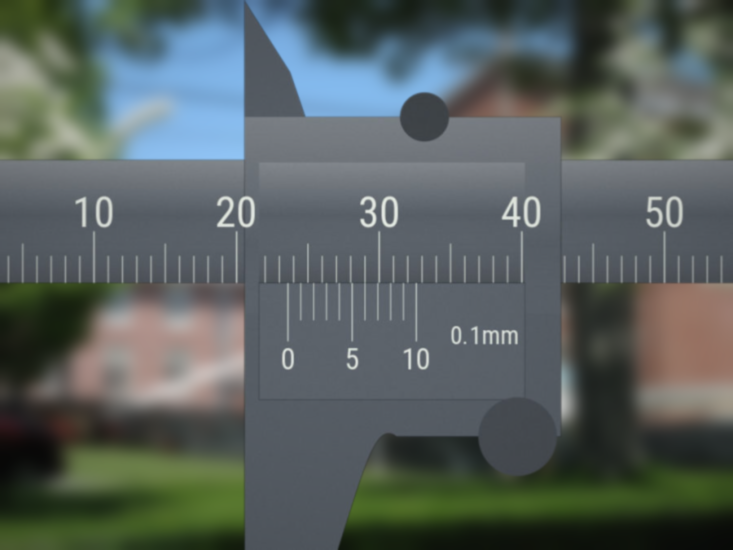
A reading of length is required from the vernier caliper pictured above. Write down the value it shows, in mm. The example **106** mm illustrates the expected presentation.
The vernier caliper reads **23.6** mm
